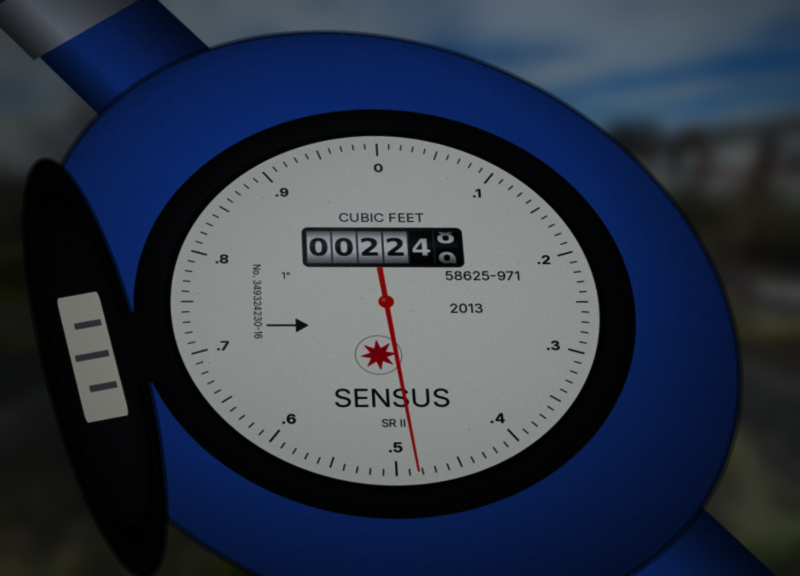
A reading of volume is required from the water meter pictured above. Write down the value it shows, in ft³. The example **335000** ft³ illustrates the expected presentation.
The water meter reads **2248.48** ft³
